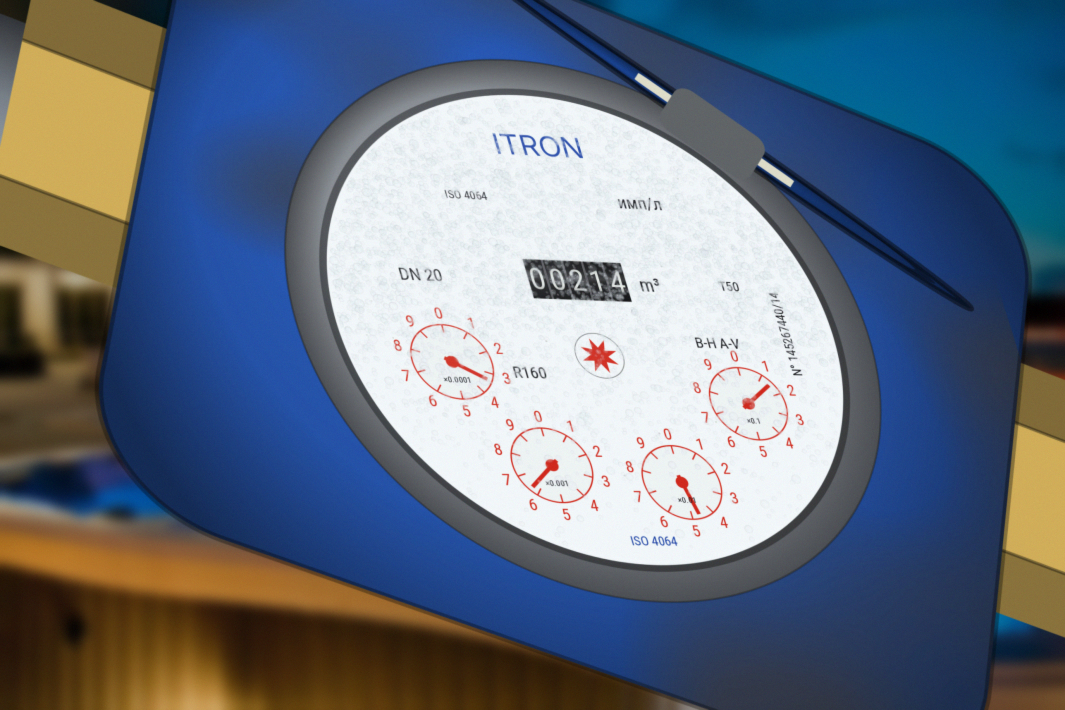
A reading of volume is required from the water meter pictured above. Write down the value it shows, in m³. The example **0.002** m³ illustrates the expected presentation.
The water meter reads **214.1463** m³
